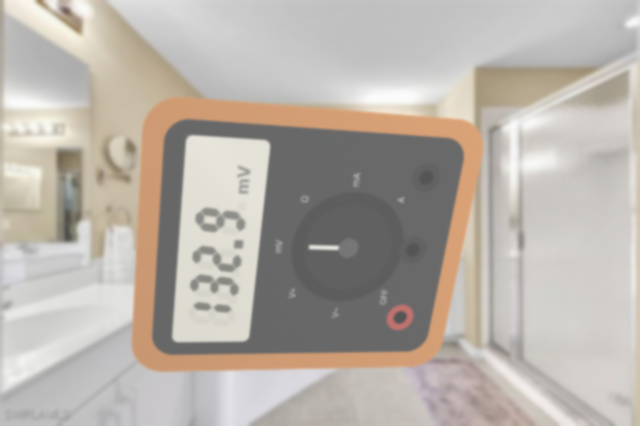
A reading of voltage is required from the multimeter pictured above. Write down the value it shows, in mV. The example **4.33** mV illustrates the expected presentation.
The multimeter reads **132.9** mV
